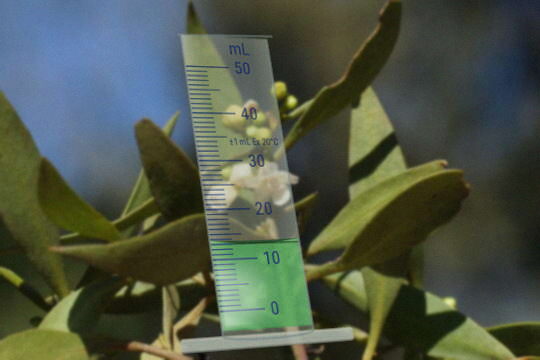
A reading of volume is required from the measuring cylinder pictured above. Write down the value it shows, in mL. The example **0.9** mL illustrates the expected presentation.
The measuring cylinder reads **13** mL
